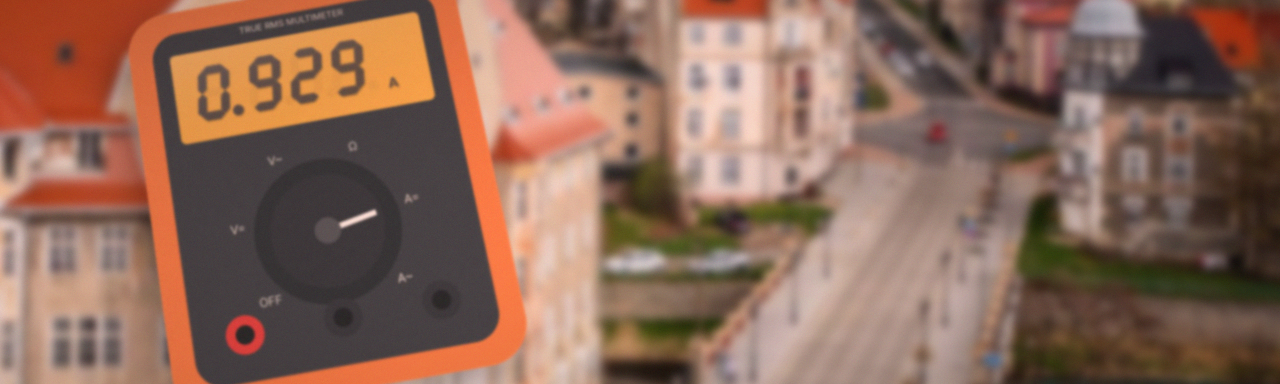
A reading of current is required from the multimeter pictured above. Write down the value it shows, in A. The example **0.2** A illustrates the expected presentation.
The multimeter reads **0.929** A
